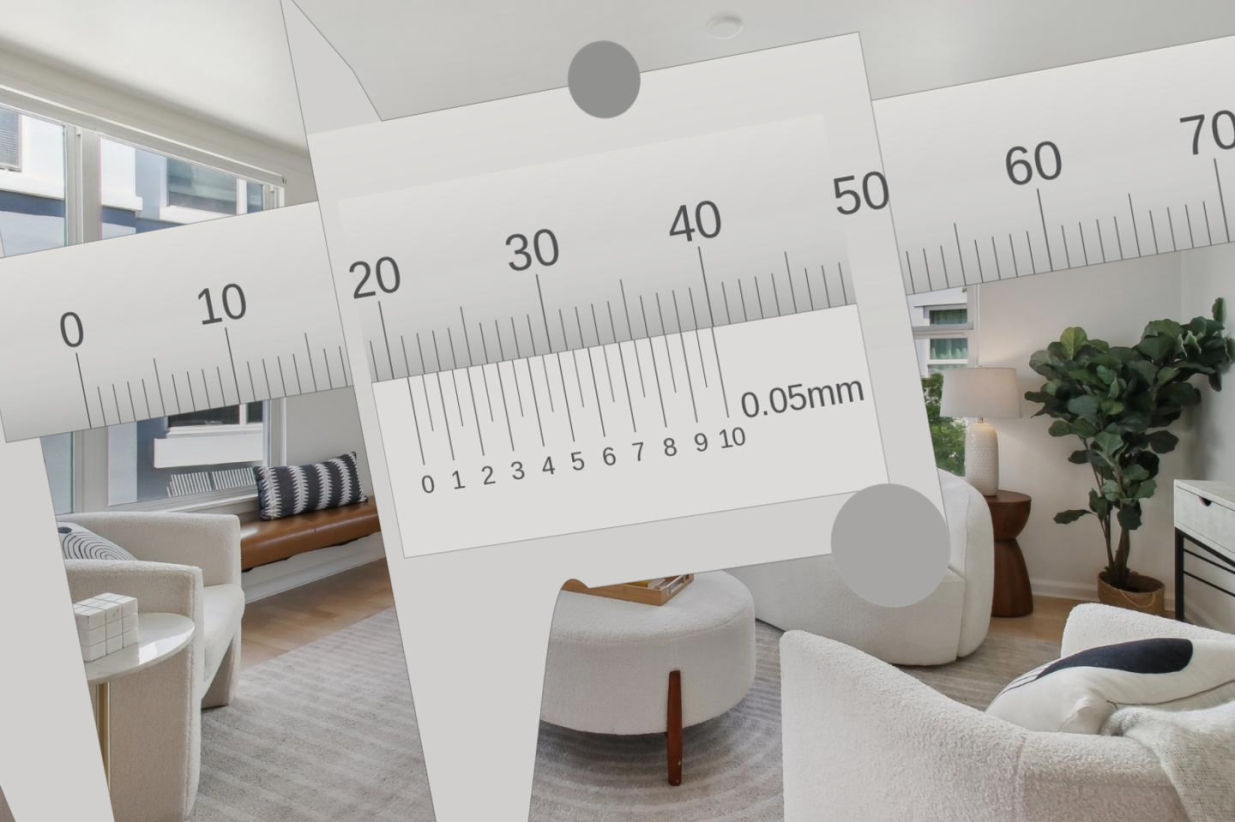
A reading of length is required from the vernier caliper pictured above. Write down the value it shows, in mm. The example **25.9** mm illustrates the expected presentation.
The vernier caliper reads **20.9** mm
